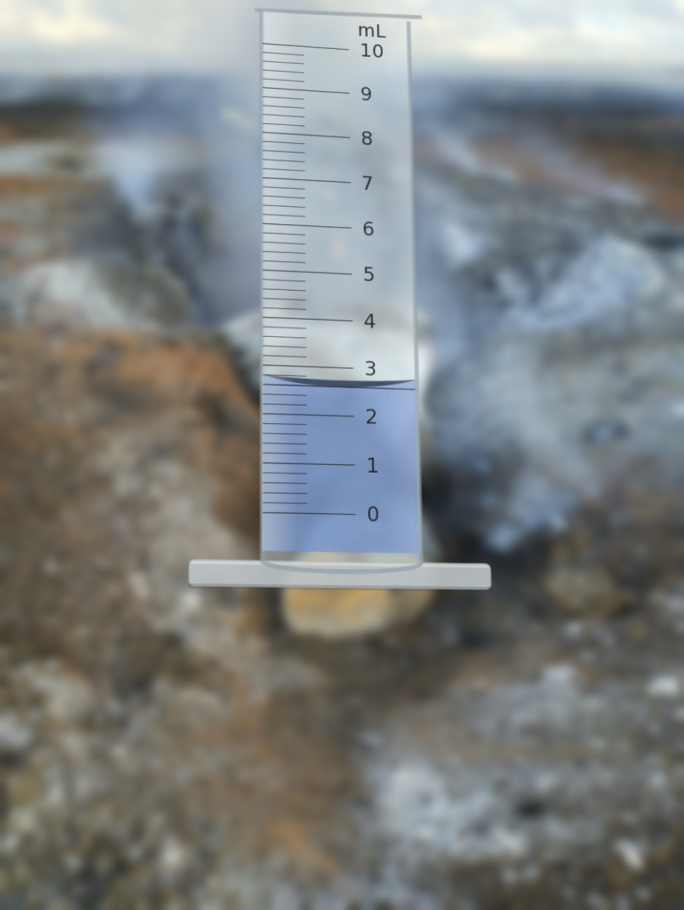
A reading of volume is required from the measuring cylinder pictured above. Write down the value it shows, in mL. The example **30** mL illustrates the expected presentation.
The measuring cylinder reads **2.6** mL
